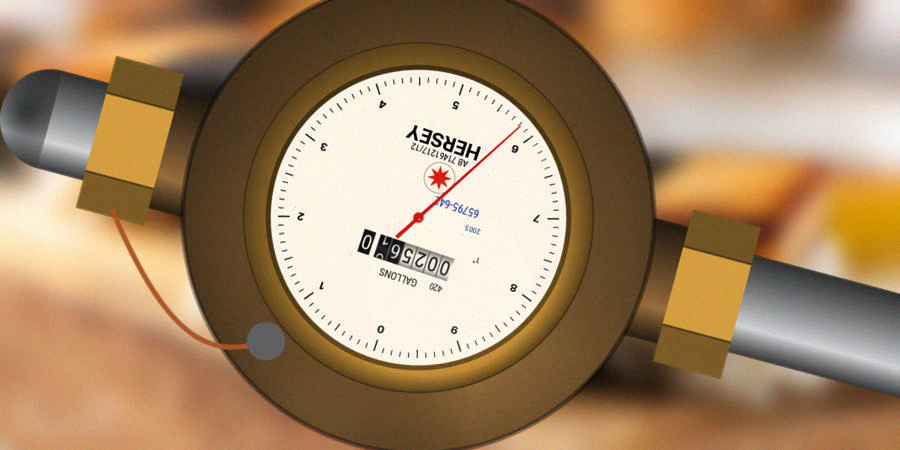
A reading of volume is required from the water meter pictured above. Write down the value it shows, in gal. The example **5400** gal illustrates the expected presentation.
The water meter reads **25605.8** gal
